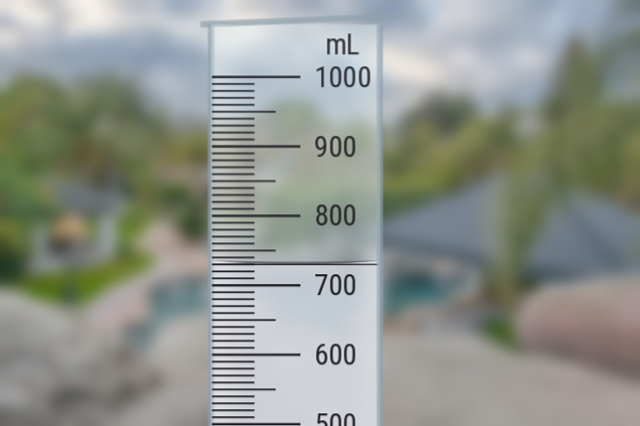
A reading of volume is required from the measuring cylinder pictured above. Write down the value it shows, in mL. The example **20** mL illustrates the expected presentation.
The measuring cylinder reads **730** mL
